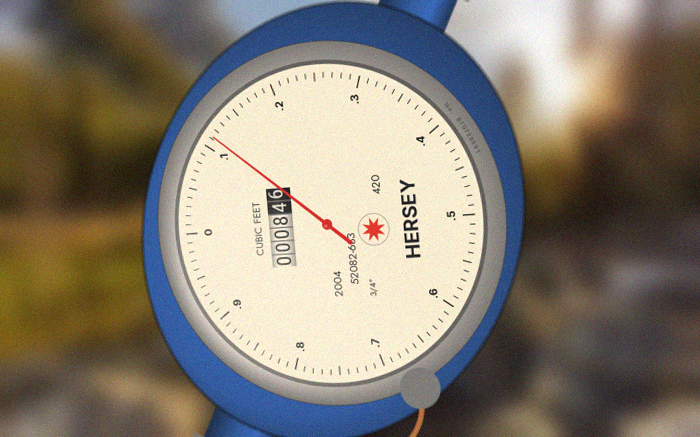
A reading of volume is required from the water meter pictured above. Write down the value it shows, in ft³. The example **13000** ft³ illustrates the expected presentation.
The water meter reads **846.11** ft³
